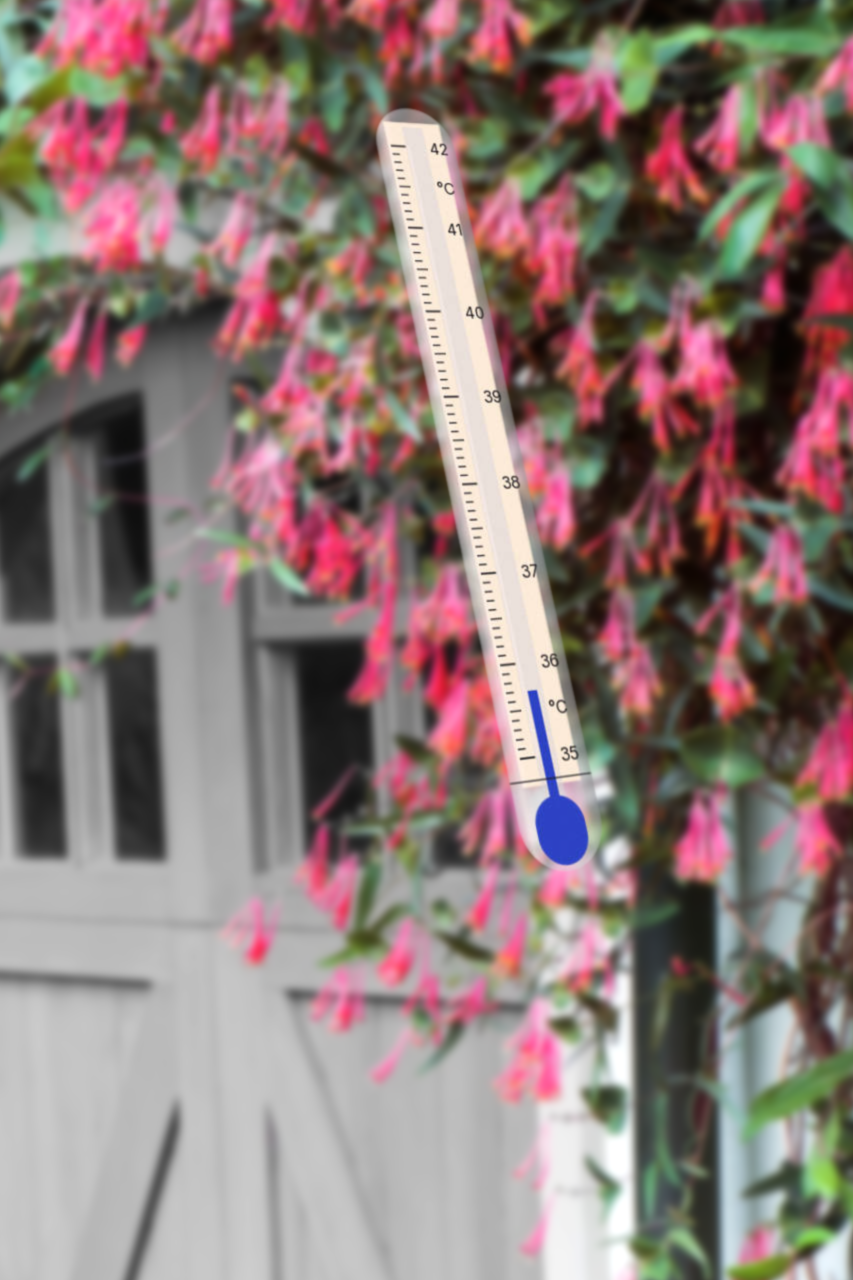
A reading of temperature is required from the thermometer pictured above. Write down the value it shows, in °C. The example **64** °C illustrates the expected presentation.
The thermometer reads **35.7** °C
